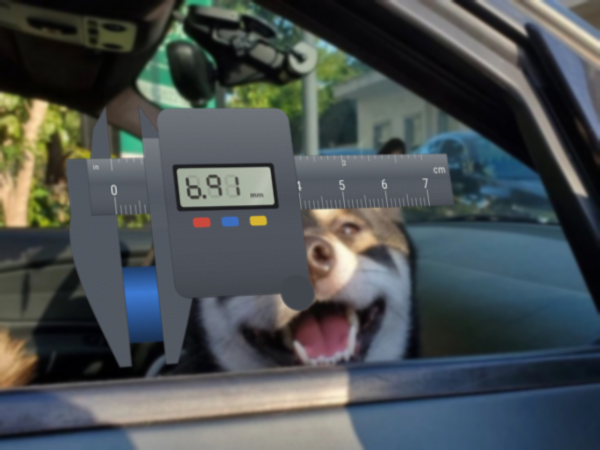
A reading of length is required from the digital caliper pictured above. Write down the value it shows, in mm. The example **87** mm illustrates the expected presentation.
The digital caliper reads **6.91** mm
